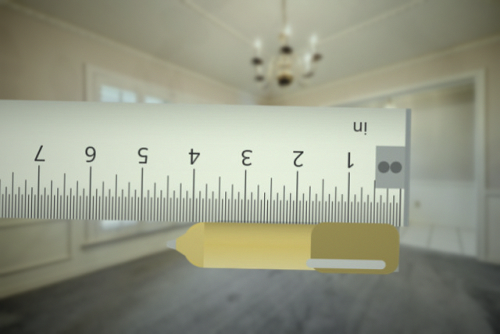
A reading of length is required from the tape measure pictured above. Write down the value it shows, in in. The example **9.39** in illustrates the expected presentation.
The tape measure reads **4.5** in
